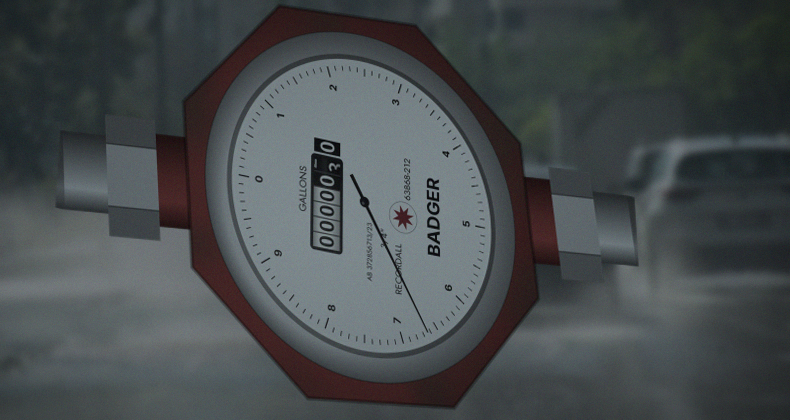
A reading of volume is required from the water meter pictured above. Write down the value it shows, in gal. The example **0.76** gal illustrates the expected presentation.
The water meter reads **26.6** gal
